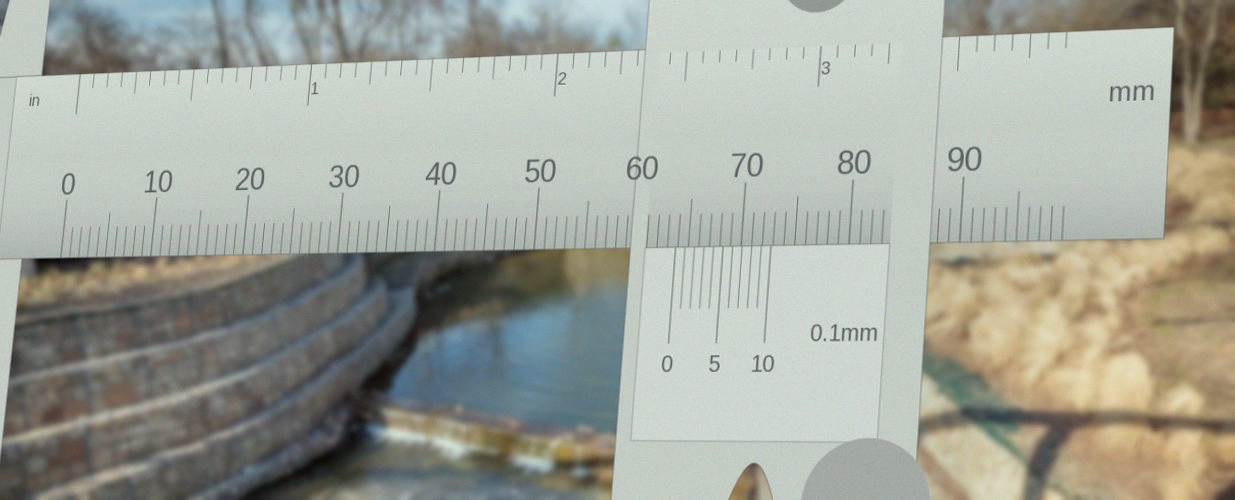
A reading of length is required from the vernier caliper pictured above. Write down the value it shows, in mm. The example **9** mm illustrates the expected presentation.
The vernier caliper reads **63.8** mm
